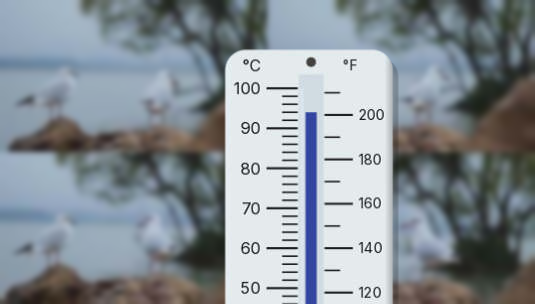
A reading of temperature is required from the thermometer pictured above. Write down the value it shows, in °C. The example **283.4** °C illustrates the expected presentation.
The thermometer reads **94** °C
